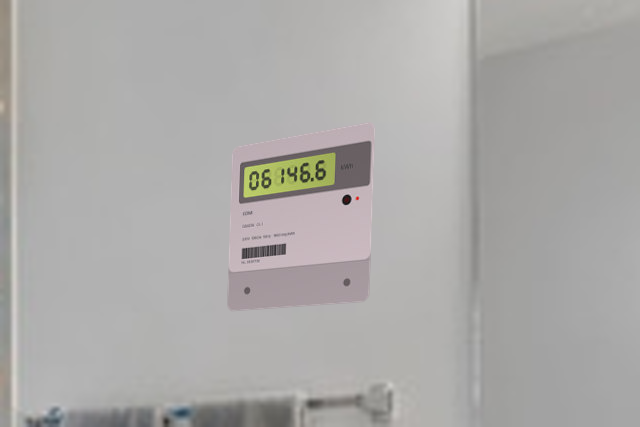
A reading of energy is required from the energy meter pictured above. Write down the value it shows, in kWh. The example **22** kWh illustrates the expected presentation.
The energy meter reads **6146.6** kWh
